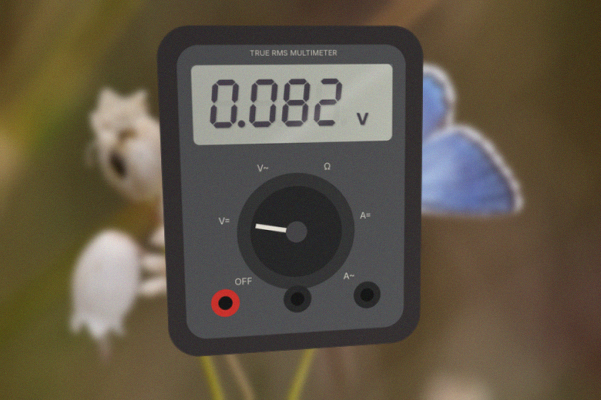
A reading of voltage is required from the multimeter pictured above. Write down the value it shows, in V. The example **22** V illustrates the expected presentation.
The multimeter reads **0.082** V
